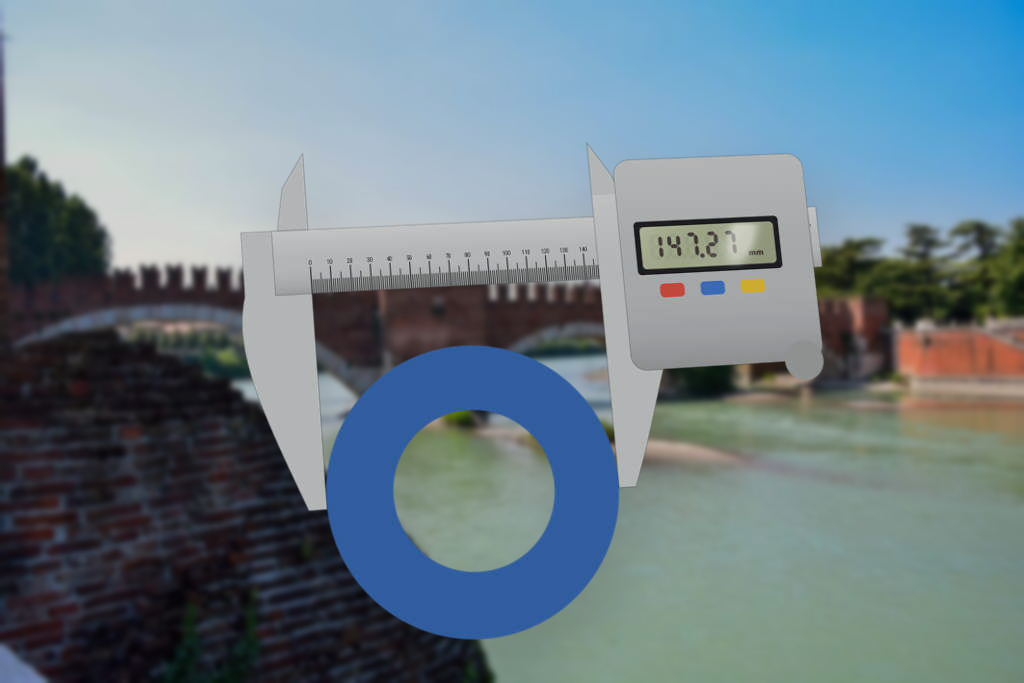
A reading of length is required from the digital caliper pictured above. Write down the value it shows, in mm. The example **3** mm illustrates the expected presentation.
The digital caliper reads **147.27** mm
